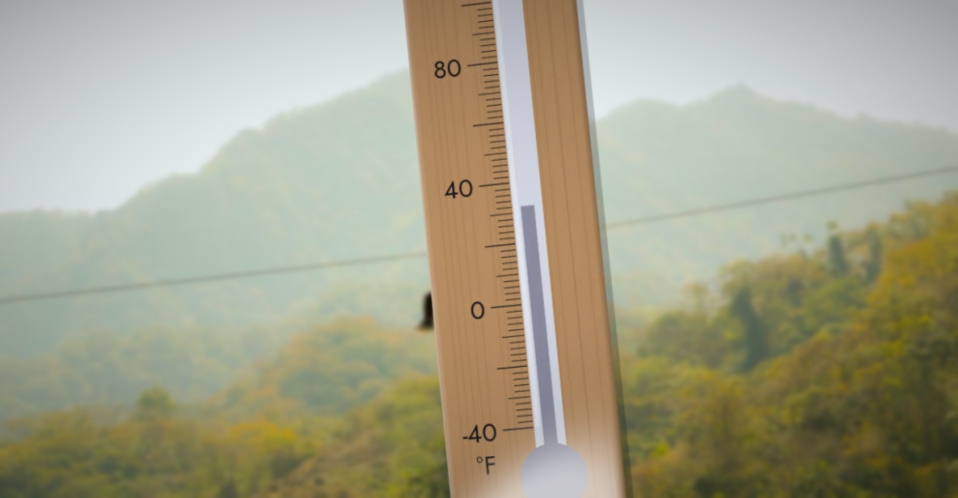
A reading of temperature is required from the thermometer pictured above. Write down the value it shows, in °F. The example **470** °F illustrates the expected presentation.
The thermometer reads **32** °F
